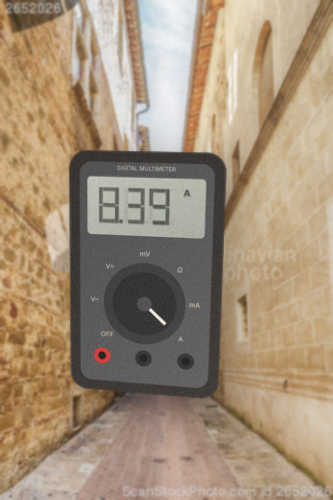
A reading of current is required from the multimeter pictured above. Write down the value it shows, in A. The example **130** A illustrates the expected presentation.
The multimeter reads **8.39** A
